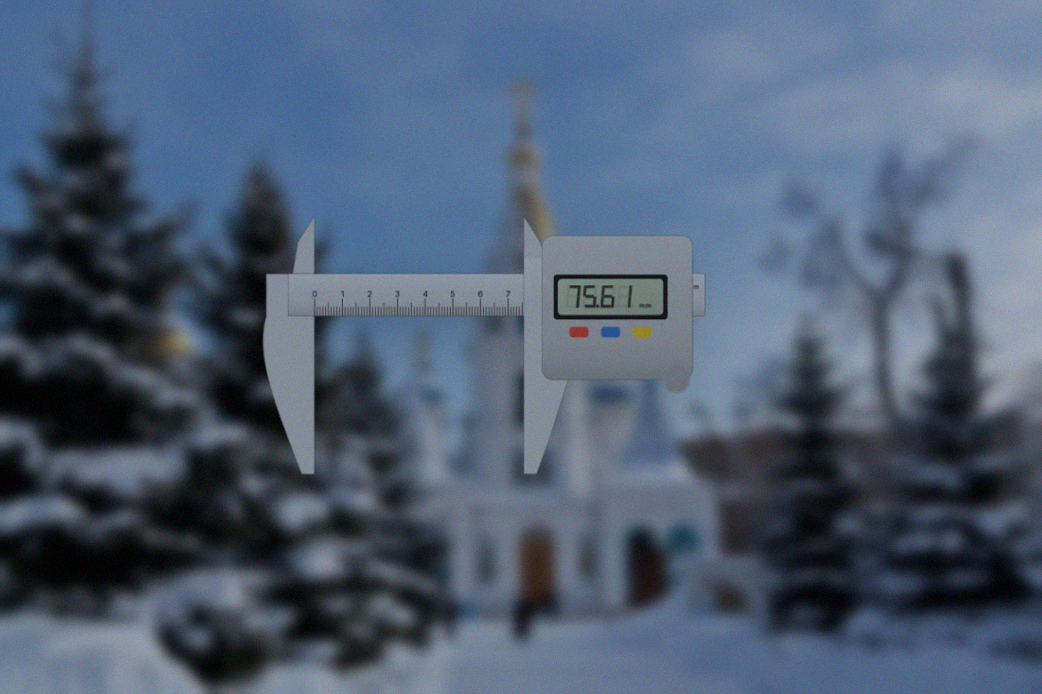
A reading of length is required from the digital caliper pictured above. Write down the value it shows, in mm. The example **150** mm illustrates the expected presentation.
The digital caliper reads **75.61** mm
